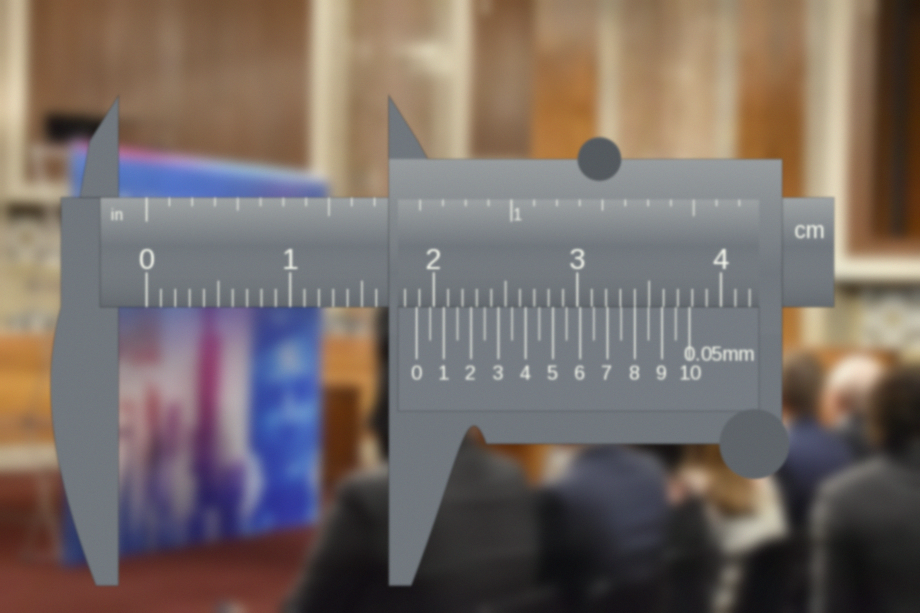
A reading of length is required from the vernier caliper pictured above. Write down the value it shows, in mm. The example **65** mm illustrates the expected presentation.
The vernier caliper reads **18.8** mm
